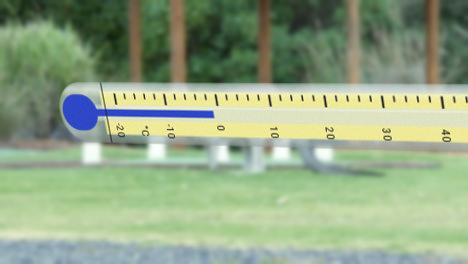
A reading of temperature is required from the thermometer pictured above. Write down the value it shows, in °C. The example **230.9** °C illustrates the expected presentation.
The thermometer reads **-1** °C
